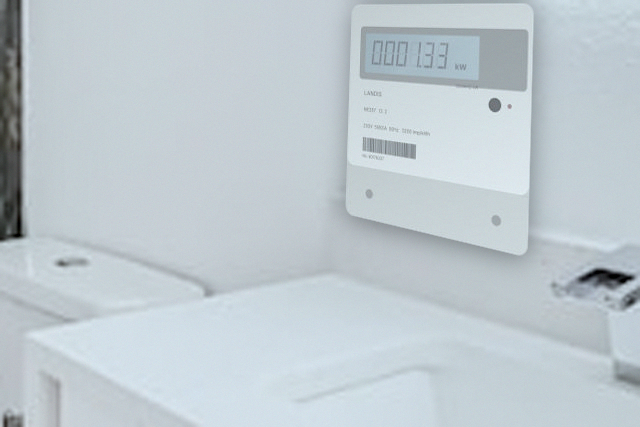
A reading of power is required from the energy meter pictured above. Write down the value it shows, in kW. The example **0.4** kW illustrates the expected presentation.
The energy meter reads **1.33** kW
